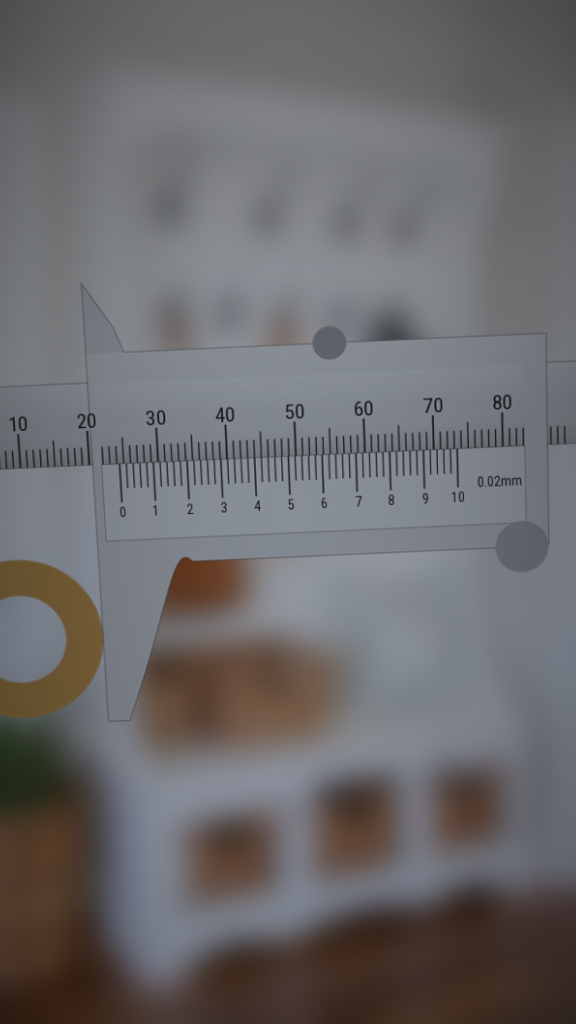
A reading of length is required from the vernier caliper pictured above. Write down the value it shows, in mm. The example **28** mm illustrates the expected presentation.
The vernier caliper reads **24.4** mm
